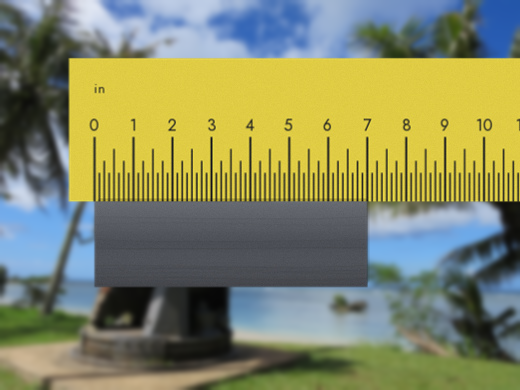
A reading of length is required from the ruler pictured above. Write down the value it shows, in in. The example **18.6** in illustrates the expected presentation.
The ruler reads **7** in
